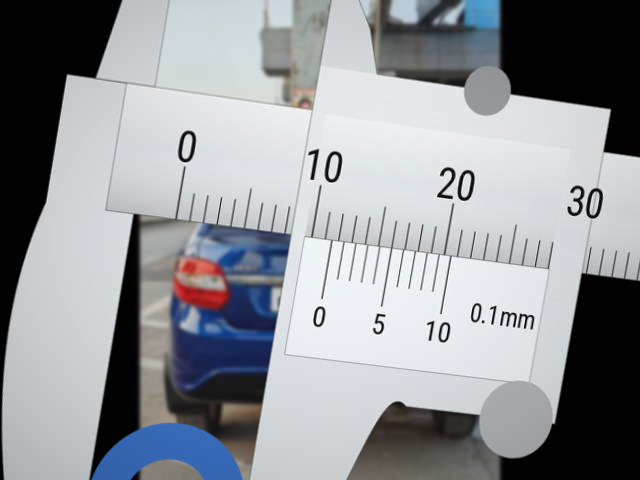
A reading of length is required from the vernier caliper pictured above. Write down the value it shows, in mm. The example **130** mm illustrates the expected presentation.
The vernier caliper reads **11.5** mm
